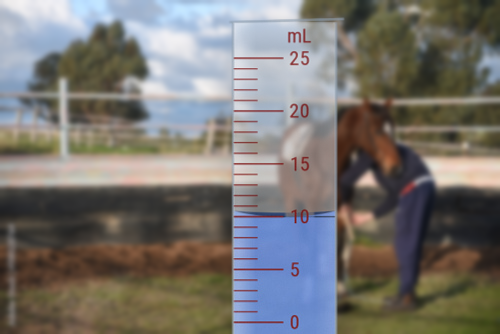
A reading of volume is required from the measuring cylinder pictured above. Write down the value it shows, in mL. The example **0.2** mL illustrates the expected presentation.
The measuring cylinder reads **10** mL
